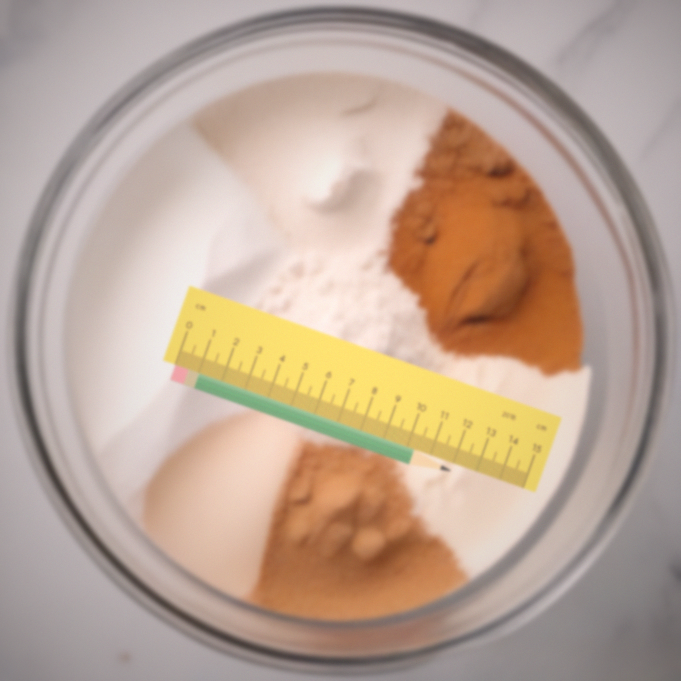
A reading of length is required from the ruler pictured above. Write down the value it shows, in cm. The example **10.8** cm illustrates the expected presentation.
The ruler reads **12** cm
